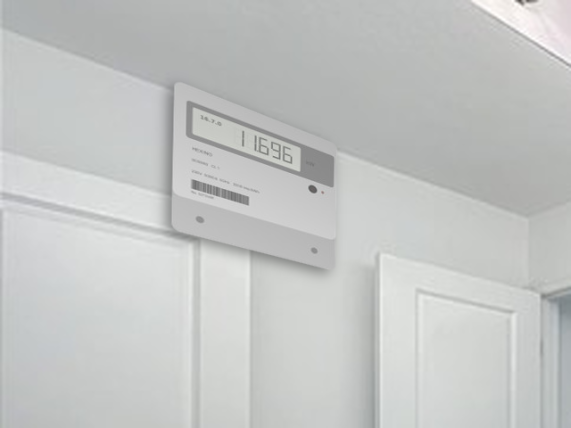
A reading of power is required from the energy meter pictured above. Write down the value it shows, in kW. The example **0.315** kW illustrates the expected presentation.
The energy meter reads **11.696** kW
